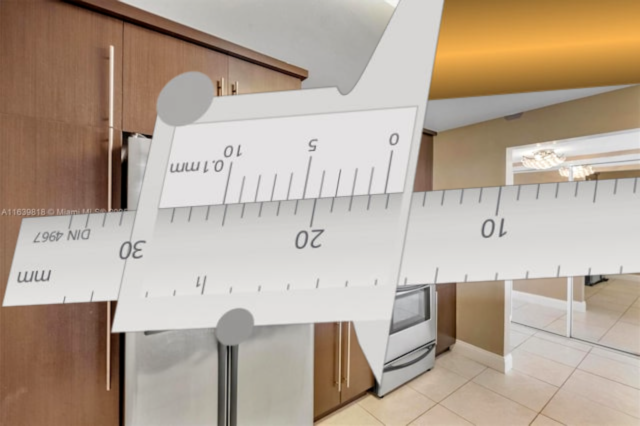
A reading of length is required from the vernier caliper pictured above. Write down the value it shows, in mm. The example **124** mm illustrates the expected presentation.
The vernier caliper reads **16.2** mm
